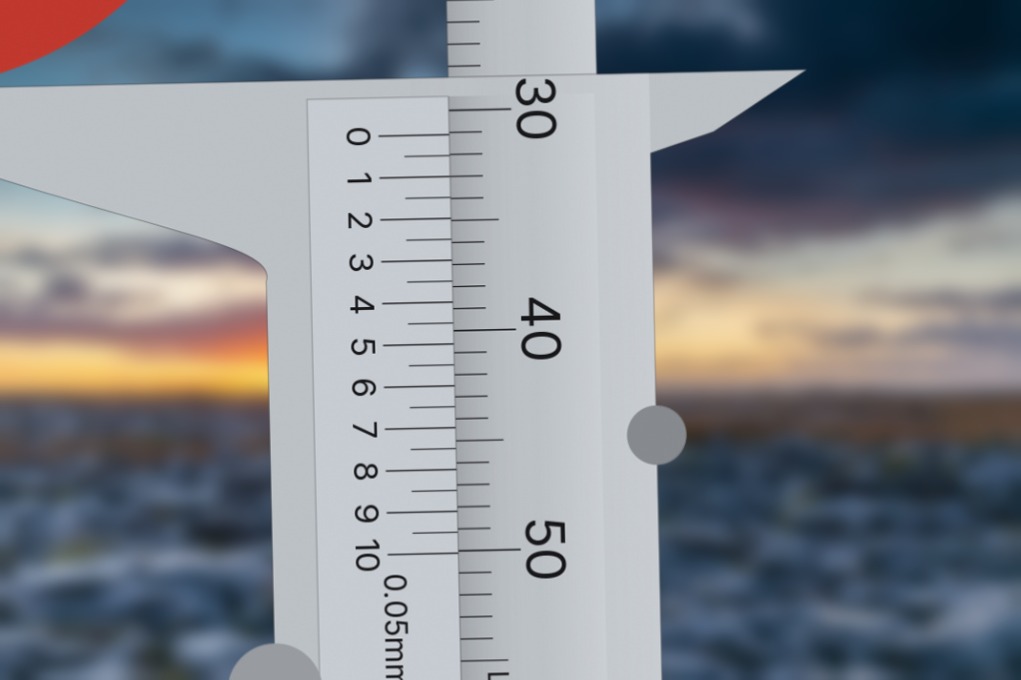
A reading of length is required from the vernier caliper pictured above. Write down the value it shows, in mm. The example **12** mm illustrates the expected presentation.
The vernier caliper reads **31.10** mm
